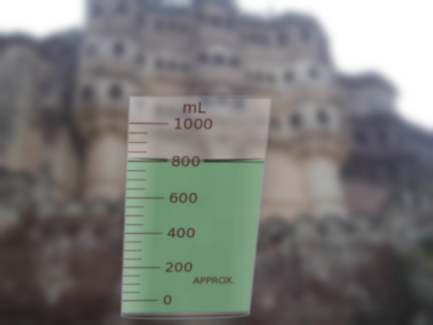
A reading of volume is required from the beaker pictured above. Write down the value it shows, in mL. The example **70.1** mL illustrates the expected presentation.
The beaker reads **800** mL
